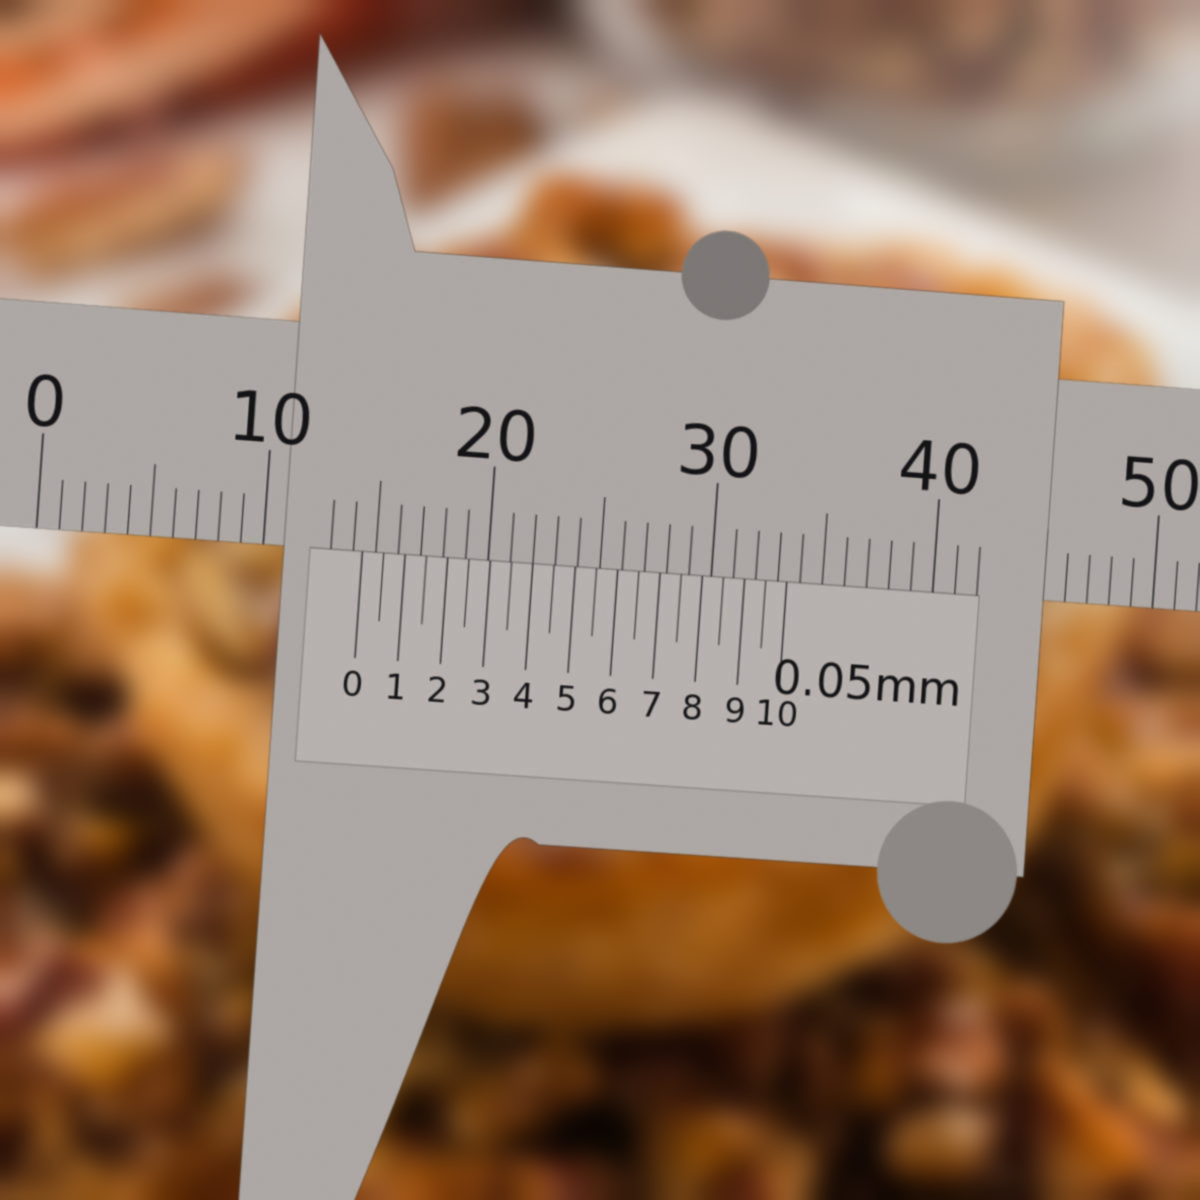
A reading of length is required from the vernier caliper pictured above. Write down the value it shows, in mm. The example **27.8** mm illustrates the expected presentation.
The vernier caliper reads **14.4** mm
